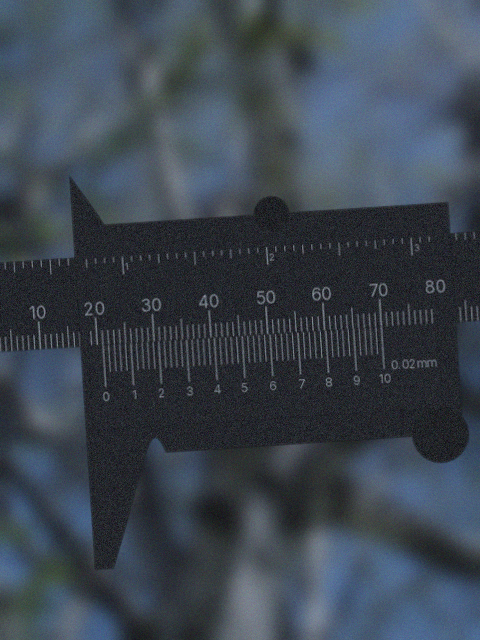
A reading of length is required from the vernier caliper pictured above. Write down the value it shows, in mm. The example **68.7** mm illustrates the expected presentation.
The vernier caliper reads **21.0** mm
